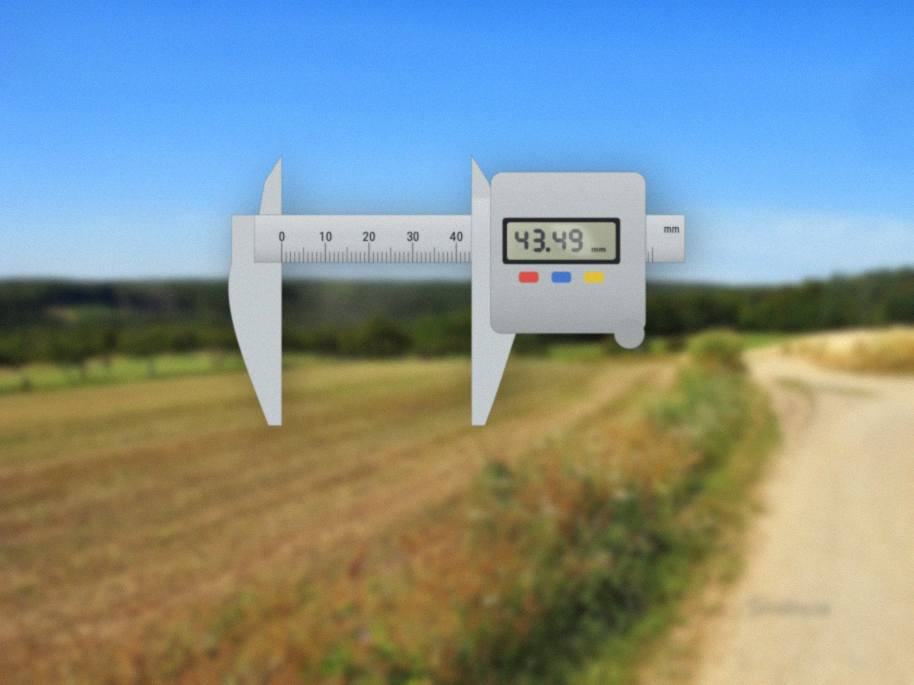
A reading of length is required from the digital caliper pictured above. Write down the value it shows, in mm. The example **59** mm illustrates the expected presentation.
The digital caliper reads **43.49** mm
